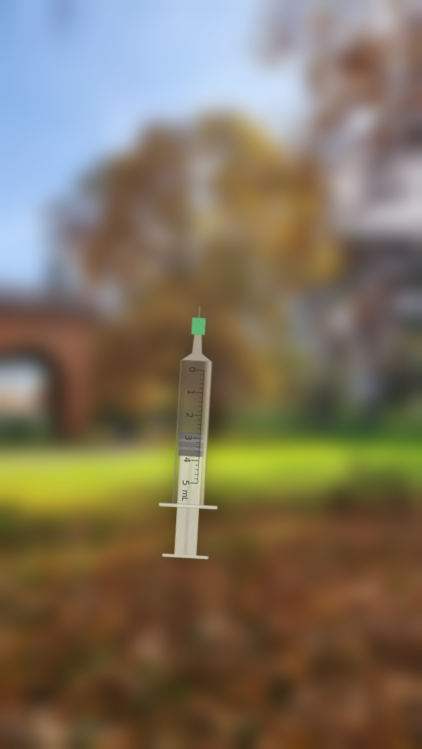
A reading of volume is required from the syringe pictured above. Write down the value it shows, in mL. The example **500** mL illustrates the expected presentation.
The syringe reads **2.8** mL
